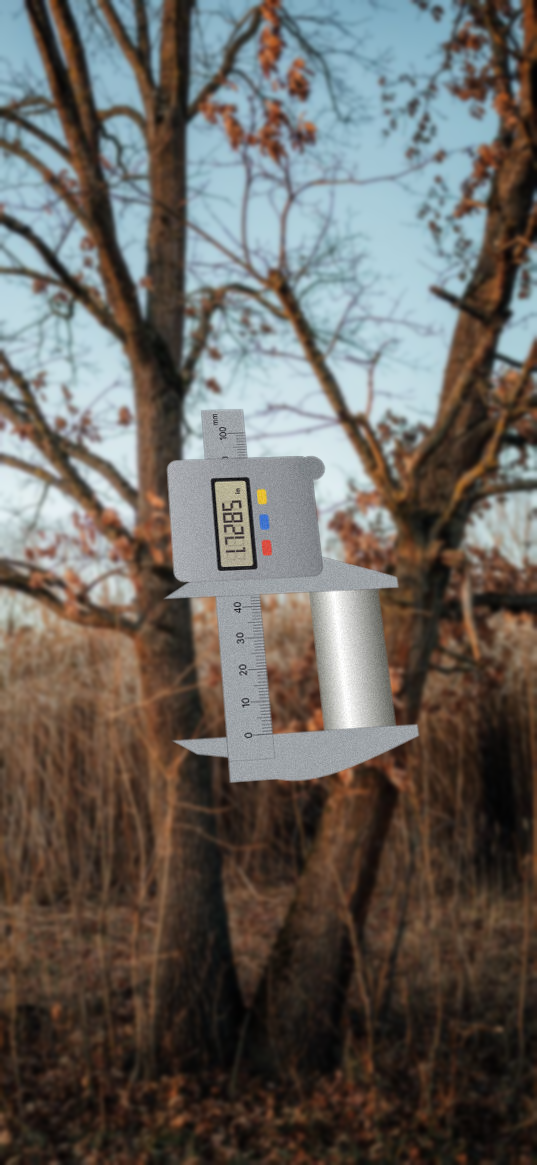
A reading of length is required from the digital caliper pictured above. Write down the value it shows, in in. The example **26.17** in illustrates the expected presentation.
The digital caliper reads **1.7285** in
